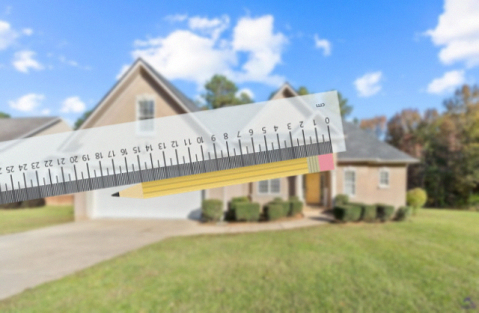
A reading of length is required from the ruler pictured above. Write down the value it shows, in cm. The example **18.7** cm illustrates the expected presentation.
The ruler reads **17.5** cm
